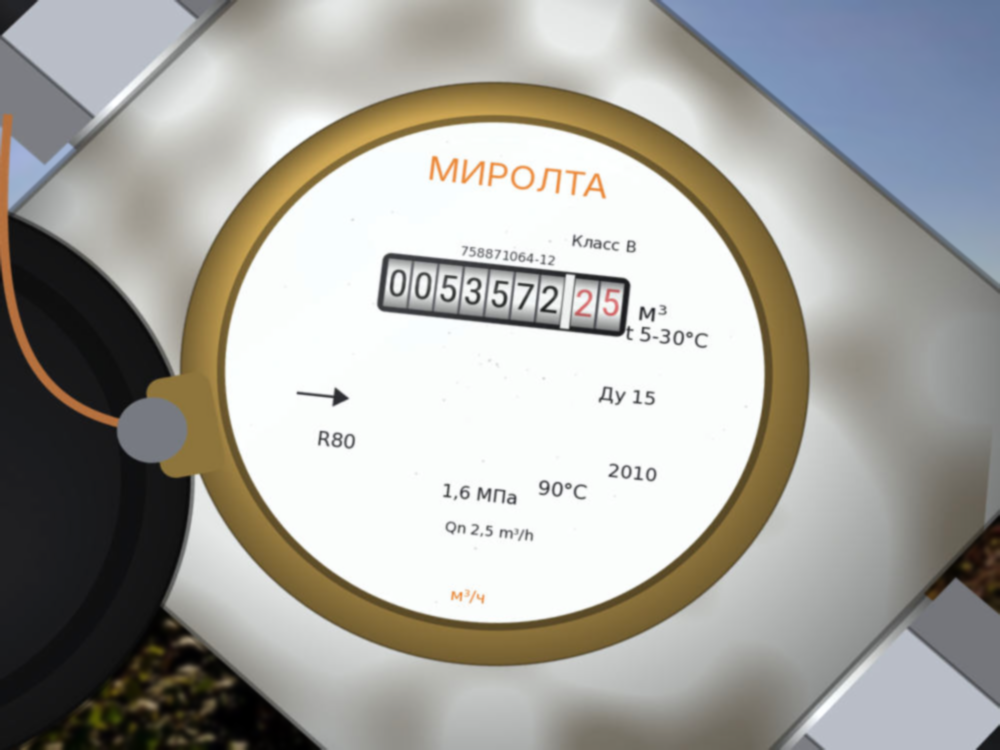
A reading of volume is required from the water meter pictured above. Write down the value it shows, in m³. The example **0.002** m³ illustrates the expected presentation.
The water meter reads **53572.25** m³
